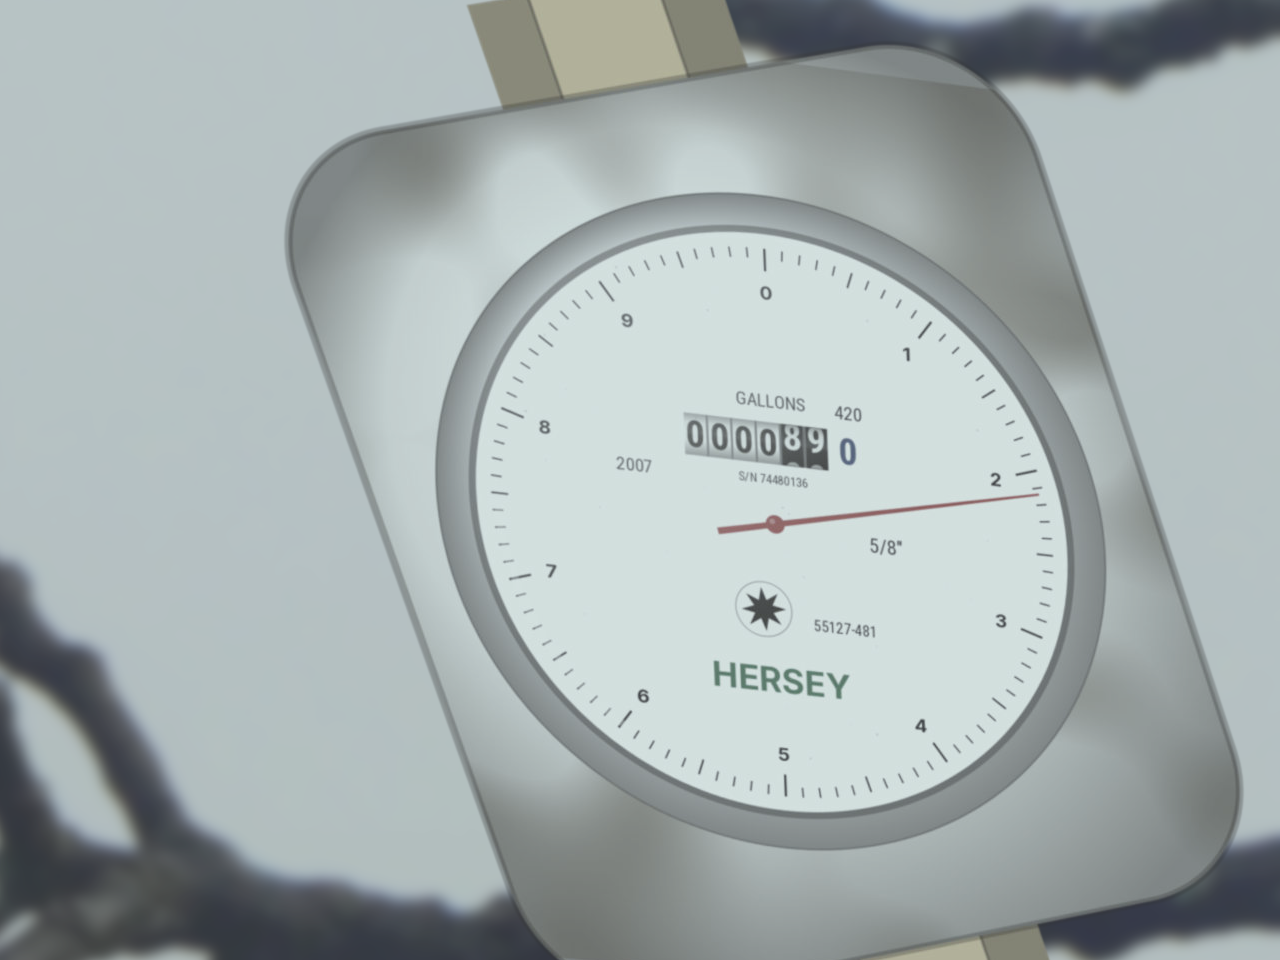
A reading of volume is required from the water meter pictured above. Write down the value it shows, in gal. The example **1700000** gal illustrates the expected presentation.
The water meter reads **892.1** gal
